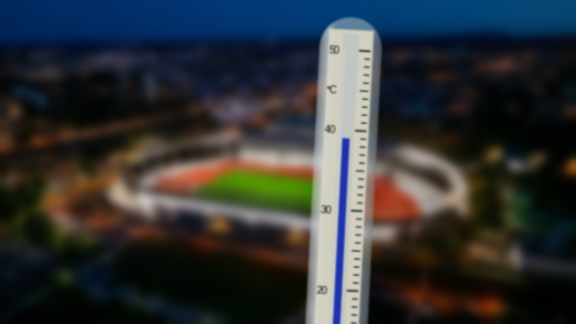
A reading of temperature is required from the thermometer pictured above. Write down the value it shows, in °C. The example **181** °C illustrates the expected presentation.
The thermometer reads **39** °C
